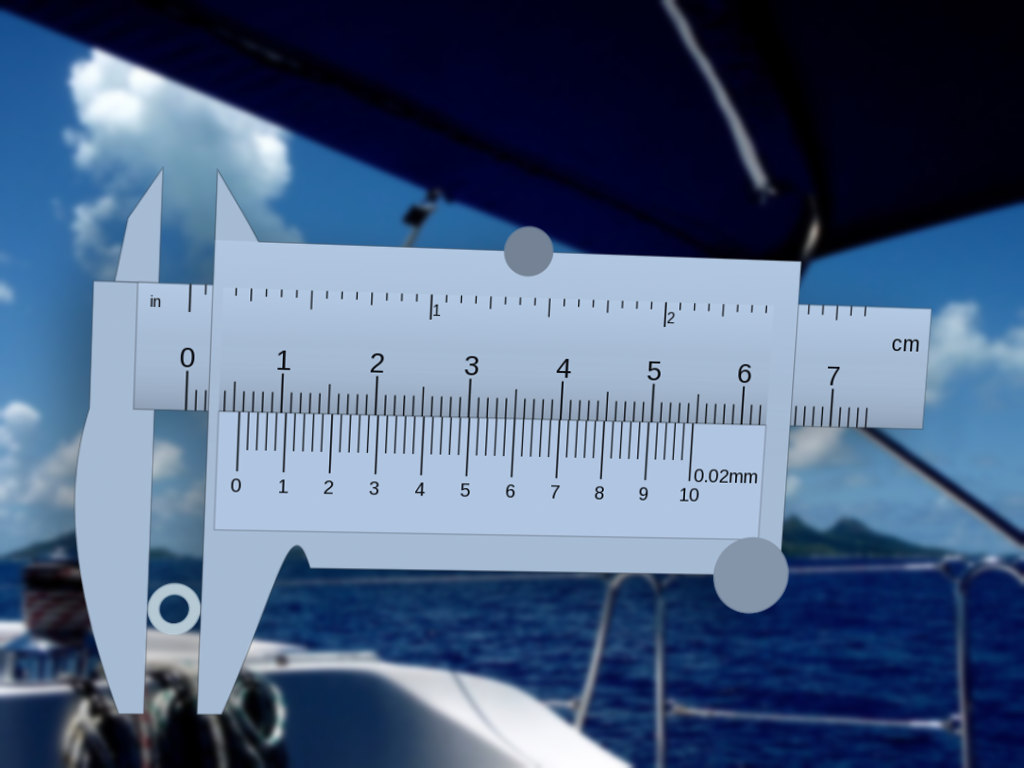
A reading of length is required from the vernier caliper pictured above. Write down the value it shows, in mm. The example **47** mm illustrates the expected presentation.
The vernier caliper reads **5.6** mm
